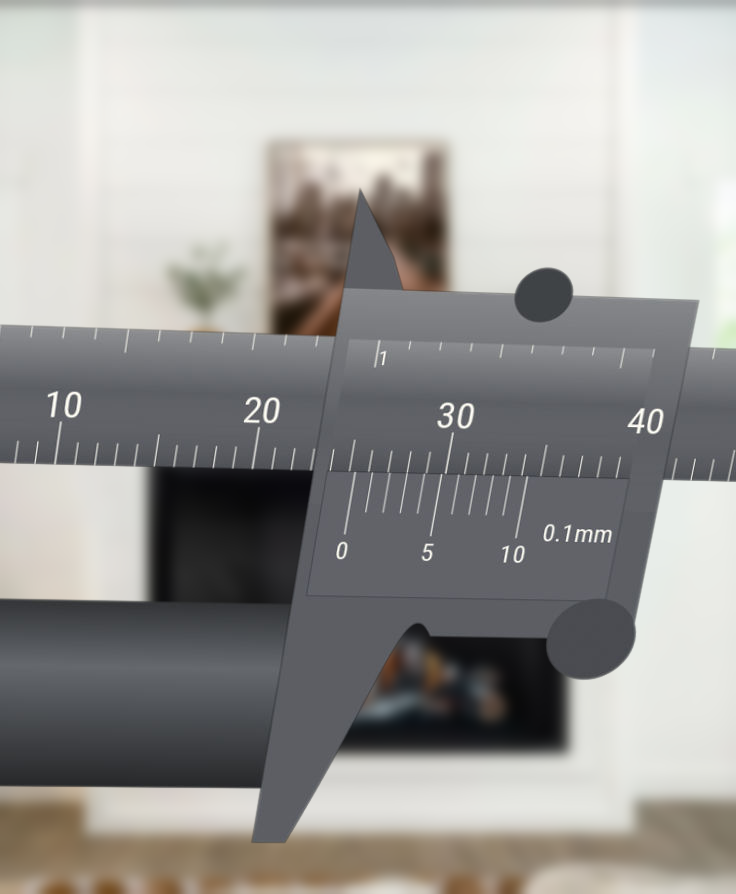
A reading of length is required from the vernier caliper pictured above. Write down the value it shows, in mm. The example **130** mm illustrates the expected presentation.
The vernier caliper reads **25.3** mm
